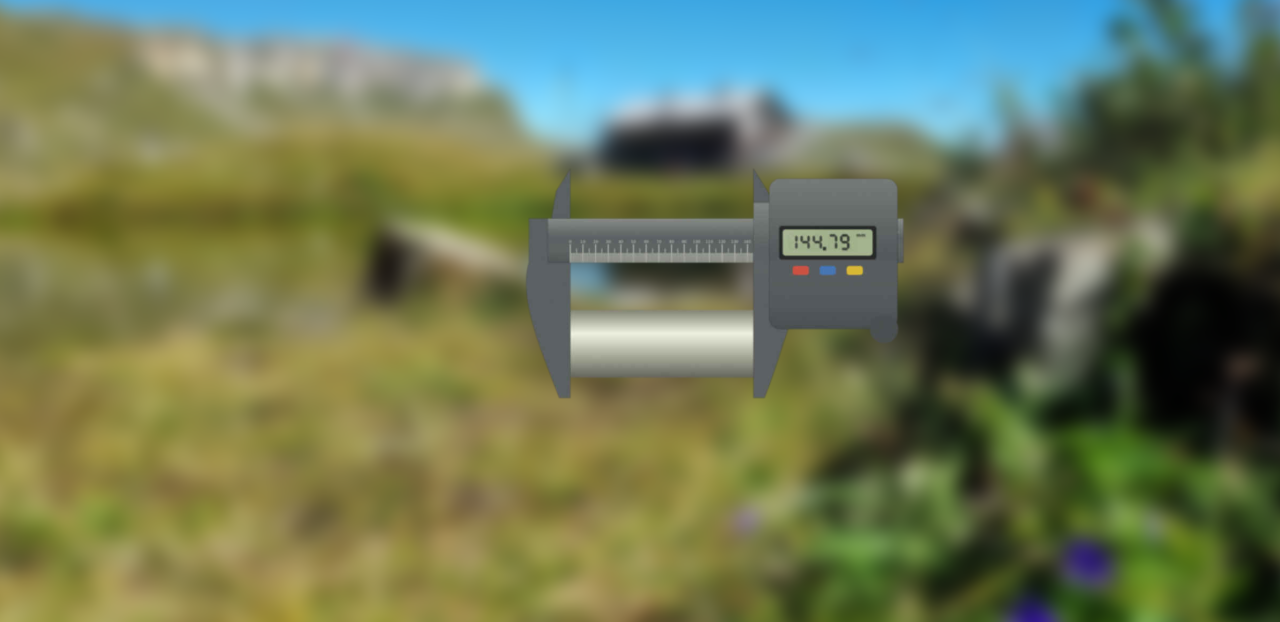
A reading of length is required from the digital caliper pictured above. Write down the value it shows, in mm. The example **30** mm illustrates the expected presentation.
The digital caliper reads **144.79** mm
